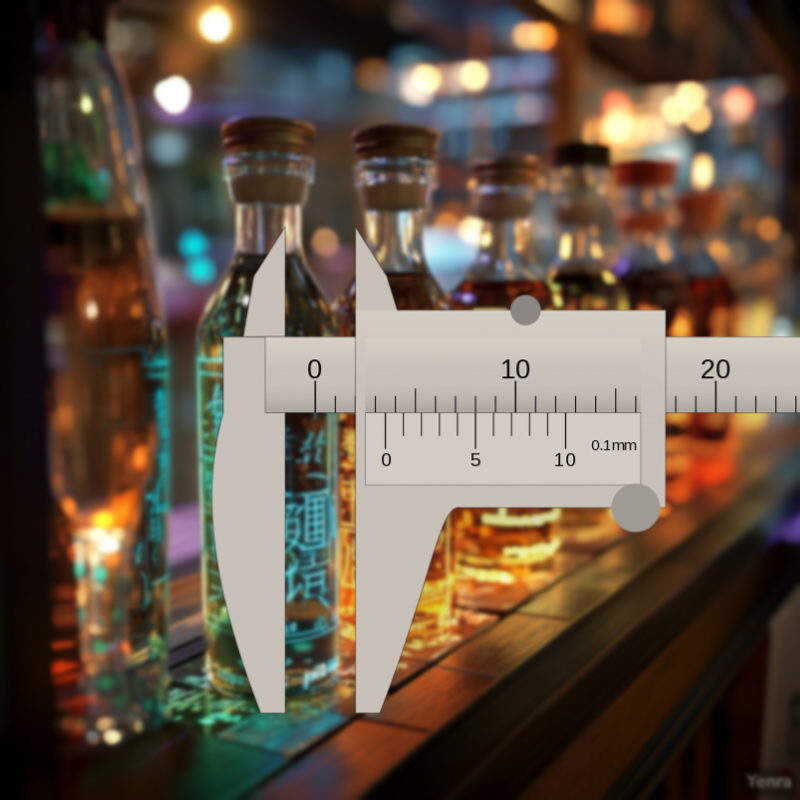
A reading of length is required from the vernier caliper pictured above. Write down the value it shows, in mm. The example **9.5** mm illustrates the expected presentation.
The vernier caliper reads **3.5** mm
